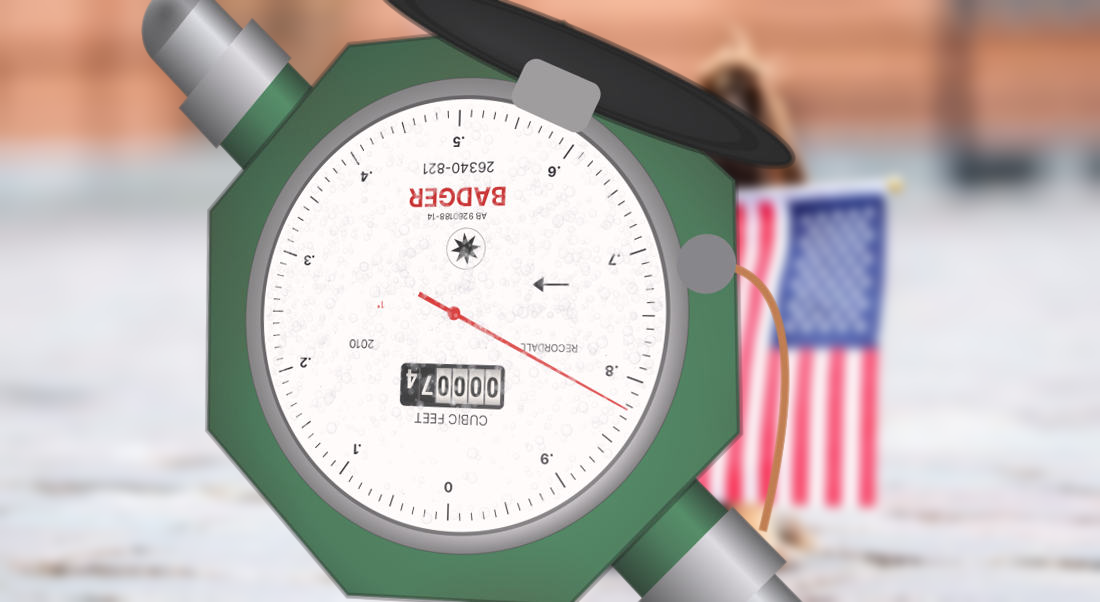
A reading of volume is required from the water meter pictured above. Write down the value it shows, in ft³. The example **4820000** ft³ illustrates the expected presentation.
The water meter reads **73.82** ft³
